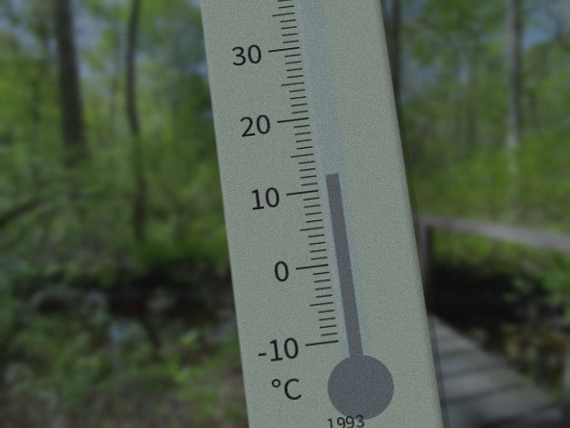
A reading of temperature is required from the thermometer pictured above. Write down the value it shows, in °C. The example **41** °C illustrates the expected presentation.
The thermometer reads **12** °C
